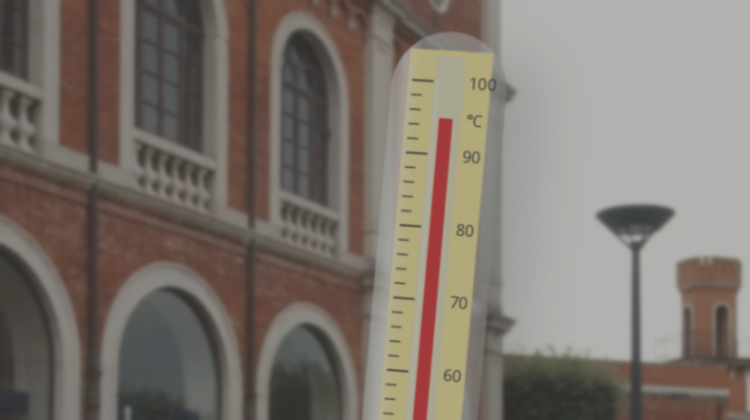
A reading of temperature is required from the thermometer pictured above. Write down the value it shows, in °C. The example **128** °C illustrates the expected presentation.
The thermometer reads **95** °C
